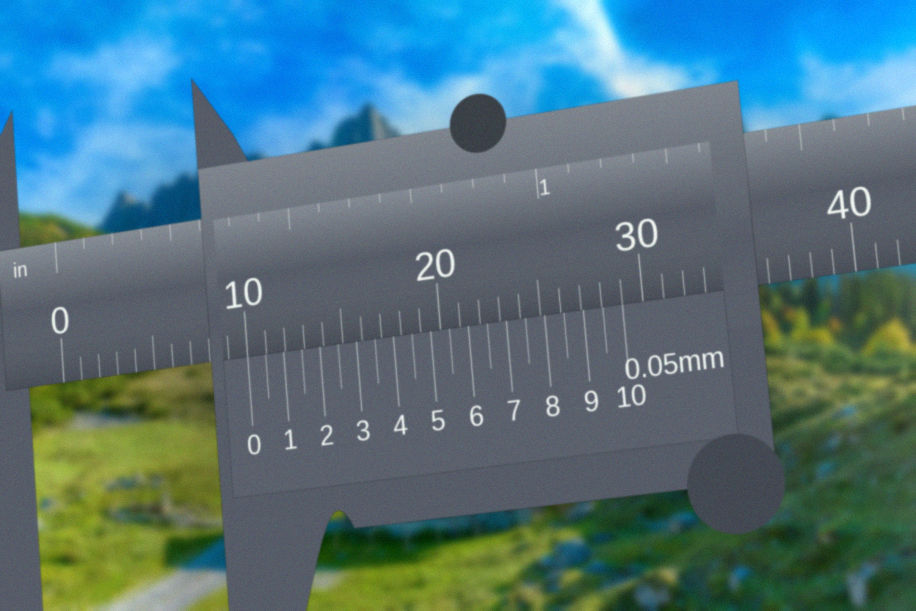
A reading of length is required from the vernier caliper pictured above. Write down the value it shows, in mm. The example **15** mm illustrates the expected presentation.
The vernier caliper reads **10.0** mm
